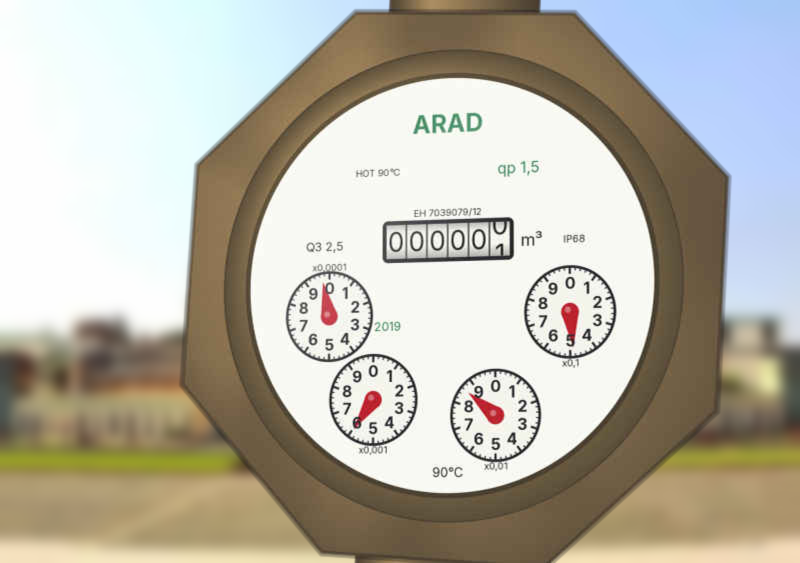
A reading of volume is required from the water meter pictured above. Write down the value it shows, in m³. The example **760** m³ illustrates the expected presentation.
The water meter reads **0.4859** m³
